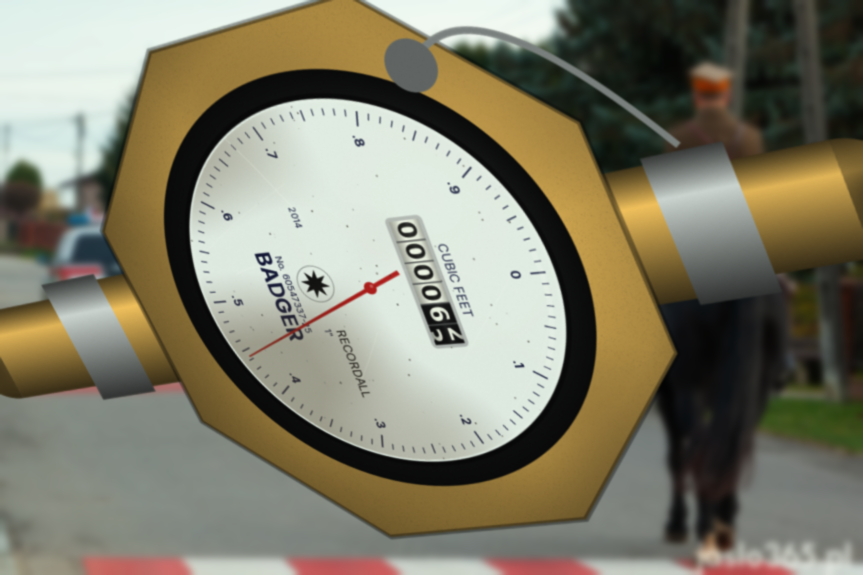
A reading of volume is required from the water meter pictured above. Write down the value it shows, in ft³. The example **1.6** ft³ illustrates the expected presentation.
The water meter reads **62.44** ft³
